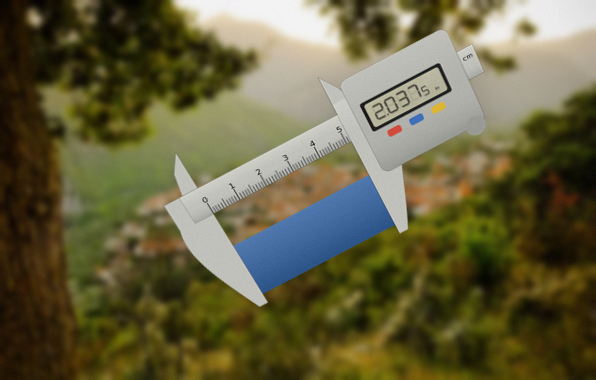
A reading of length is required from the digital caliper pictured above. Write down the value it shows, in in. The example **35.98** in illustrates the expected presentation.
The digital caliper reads **2.0375** in
